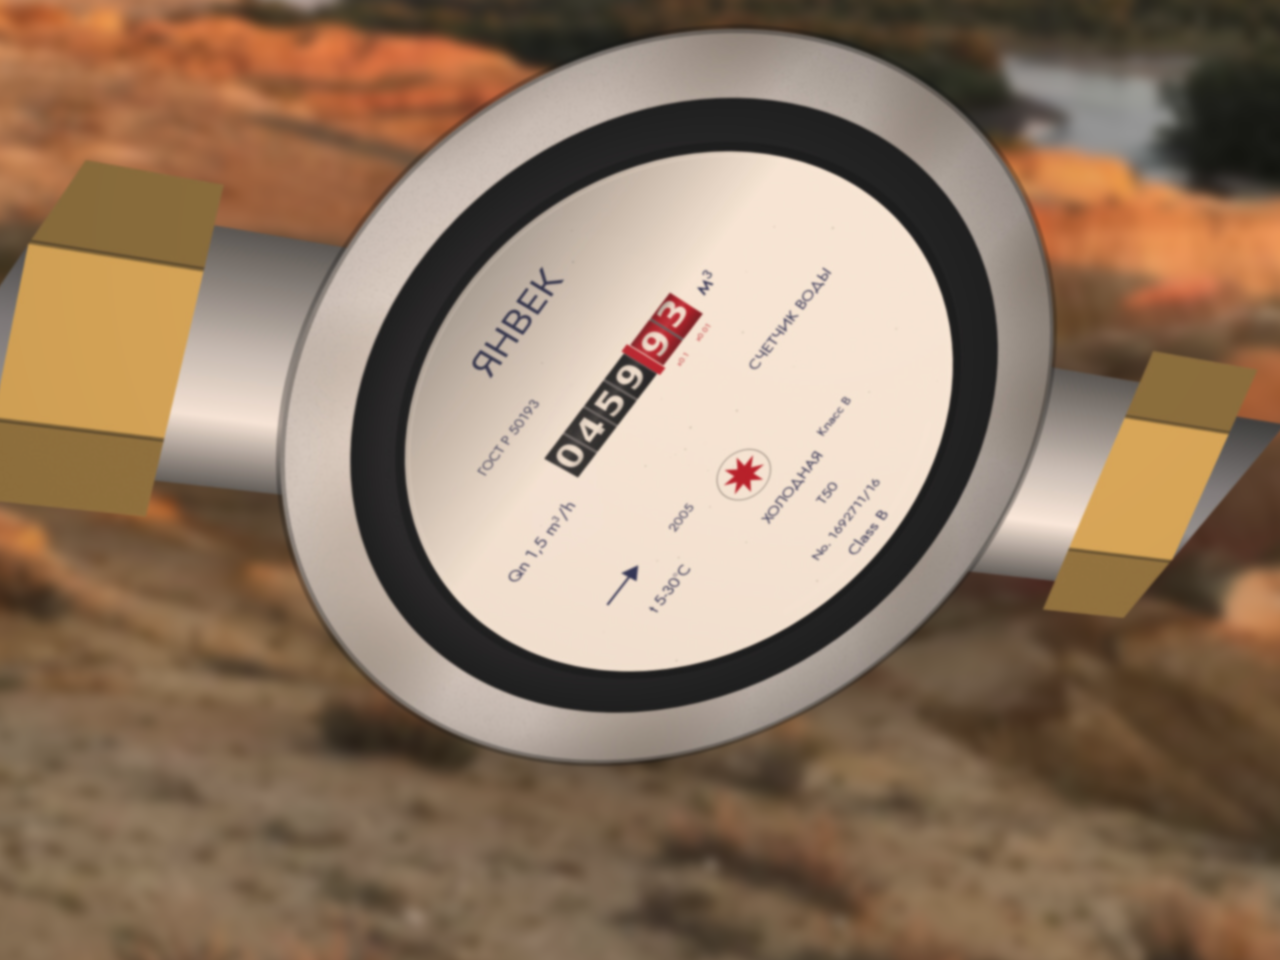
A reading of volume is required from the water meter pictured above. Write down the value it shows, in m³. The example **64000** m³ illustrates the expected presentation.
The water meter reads **459.93** m³
